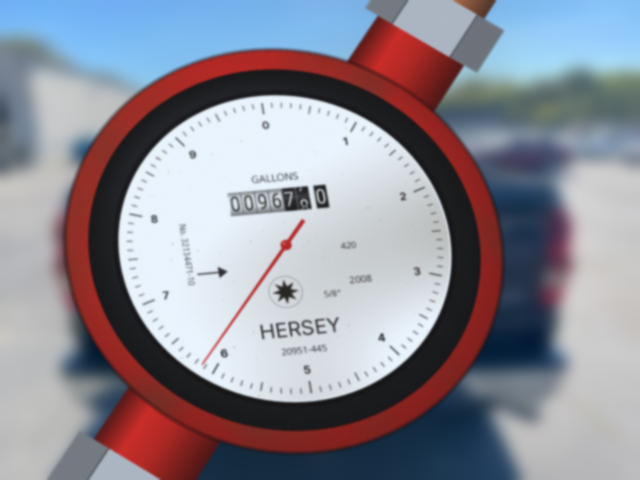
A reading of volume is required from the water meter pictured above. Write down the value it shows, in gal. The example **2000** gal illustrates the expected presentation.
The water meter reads **96776.1** gal
